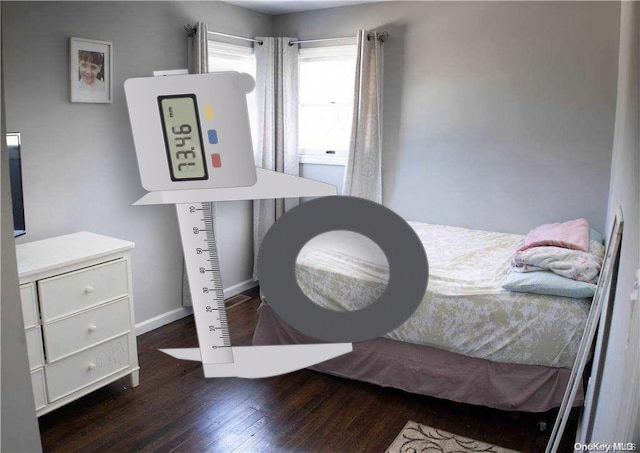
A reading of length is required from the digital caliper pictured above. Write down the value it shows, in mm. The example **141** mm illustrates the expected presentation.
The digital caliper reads **73.46** mm
